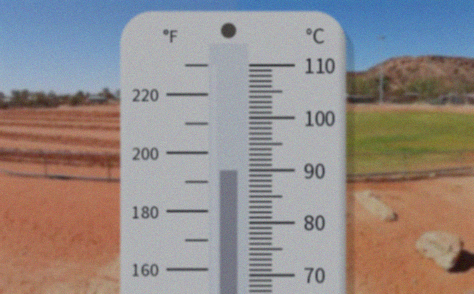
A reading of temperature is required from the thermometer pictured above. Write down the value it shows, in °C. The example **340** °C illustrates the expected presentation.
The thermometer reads **90** °C
